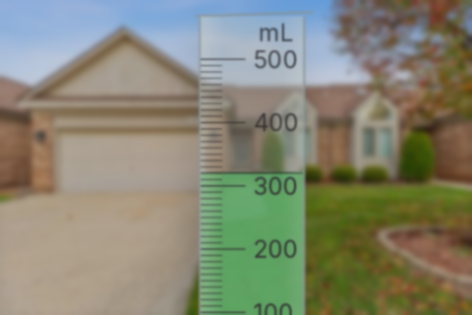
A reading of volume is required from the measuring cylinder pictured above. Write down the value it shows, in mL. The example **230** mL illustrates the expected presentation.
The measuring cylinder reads **320** mL
